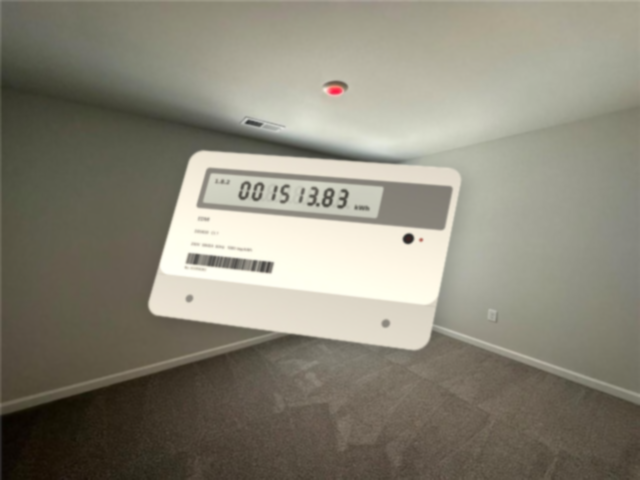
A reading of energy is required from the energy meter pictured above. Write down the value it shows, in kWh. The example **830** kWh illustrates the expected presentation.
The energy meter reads **1513.83** kWh
